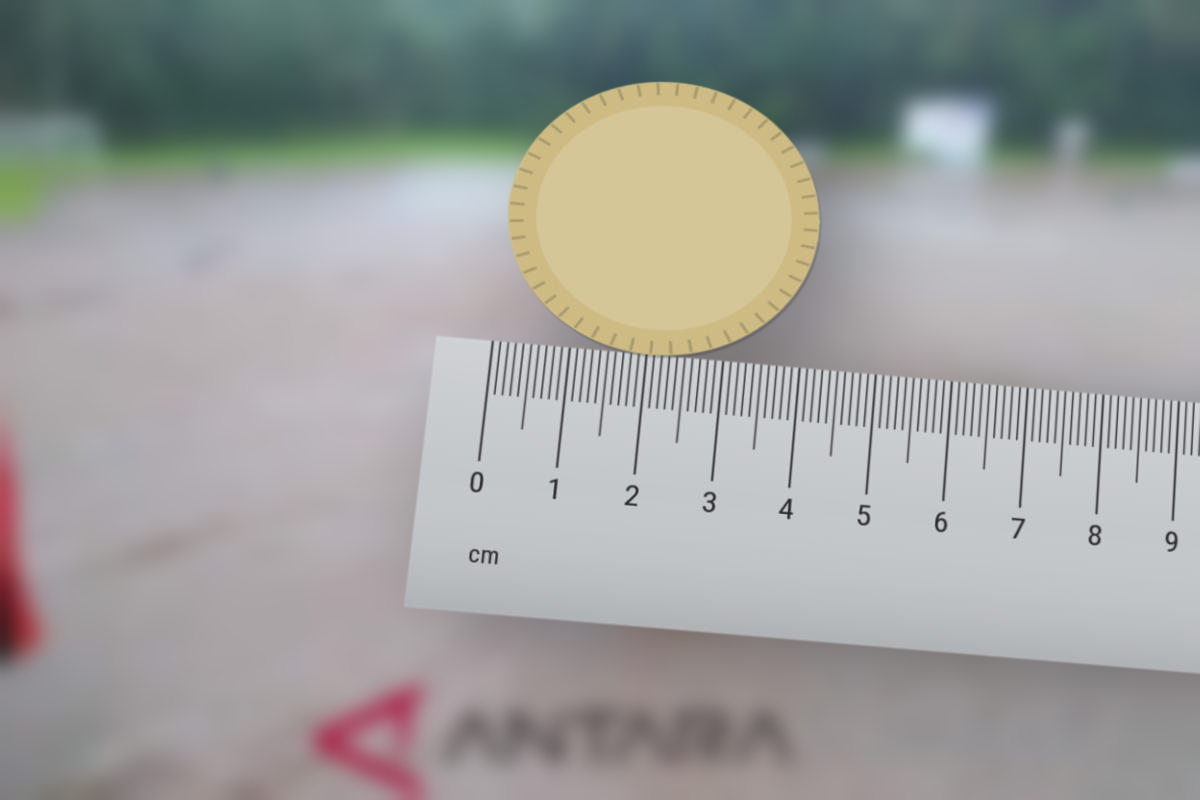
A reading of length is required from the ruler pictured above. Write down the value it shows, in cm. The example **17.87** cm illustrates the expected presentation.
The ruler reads **4.1** cm
